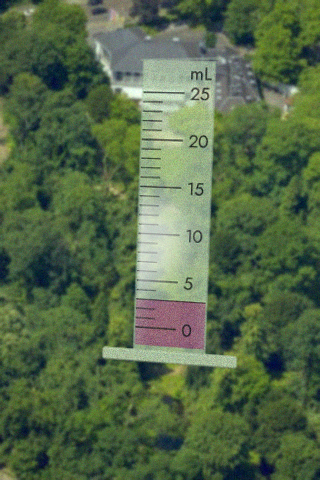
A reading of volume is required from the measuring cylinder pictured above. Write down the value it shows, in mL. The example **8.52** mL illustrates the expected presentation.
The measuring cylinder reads **3** mL
